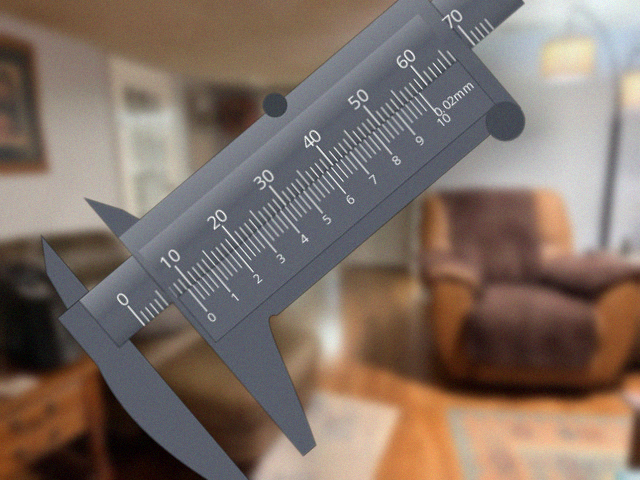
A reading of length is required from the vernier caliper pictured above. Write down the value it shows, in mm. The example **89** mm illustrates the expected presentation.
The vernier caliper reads **9.2** mm
